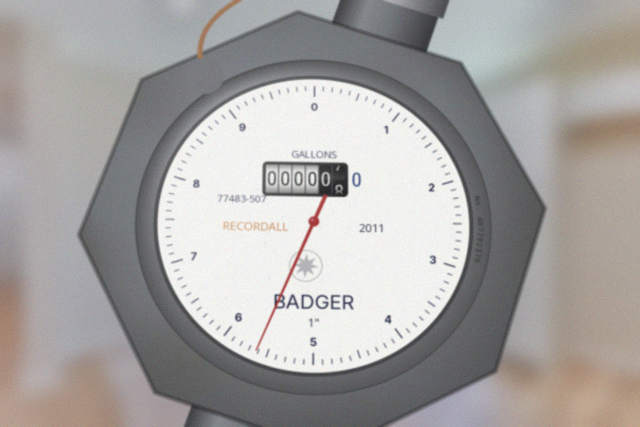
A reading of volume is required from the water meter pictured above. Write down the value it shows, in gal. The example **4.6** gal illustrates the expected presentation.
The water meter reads **75.6** gal
